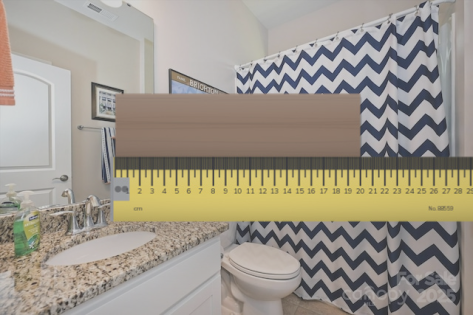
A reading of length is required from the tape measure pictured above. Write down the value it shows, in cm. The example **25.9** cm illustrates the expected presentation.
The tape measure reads **20** cm
